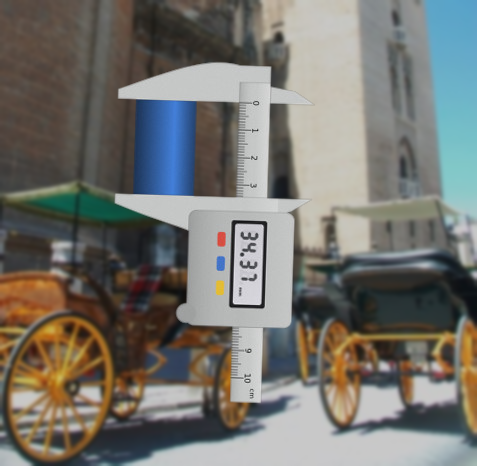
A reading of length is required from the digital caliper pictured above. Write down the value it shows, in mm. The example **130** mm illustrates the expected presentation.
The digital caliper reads **34.37** mm
